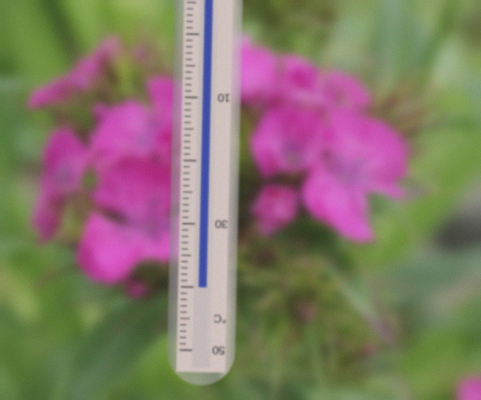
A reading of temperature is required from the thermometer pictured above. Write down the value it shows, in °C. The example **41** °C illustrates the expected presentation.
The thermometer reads **40** °C
